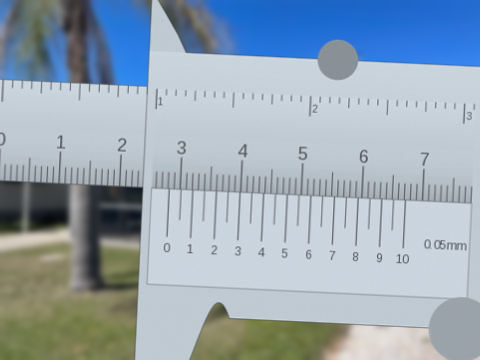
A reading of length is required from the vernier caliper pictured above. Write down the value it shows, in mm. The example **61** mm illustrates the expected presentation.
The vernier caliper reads **28.2** mm
